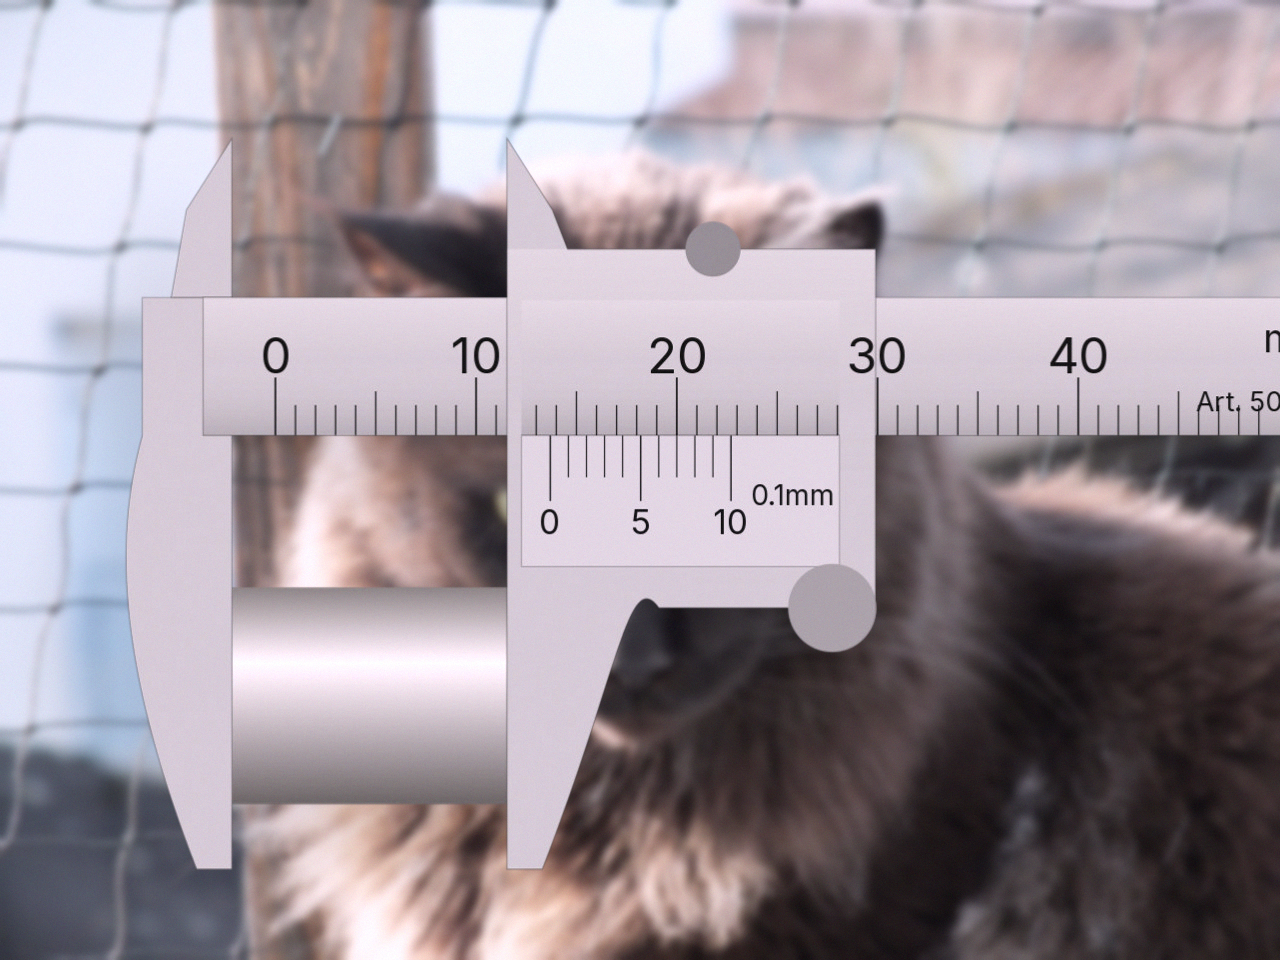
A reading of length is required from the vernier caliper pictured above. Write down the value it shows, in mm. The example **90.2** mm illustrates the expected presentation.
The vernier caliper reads **13.7** mm
